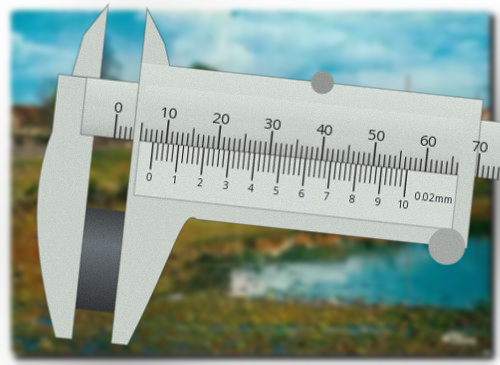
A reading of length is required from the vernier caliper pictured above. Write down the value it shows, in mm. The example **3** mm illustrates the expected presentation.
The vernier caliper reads **7.5** mm
